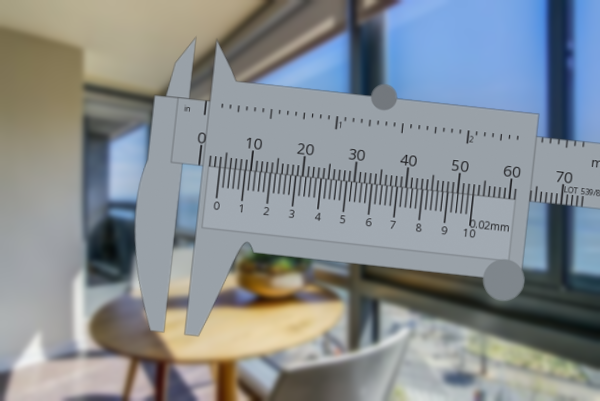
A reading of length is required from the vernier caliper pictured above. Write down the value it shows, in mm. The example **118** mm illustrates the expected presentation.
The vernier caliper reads **4.0** mm
